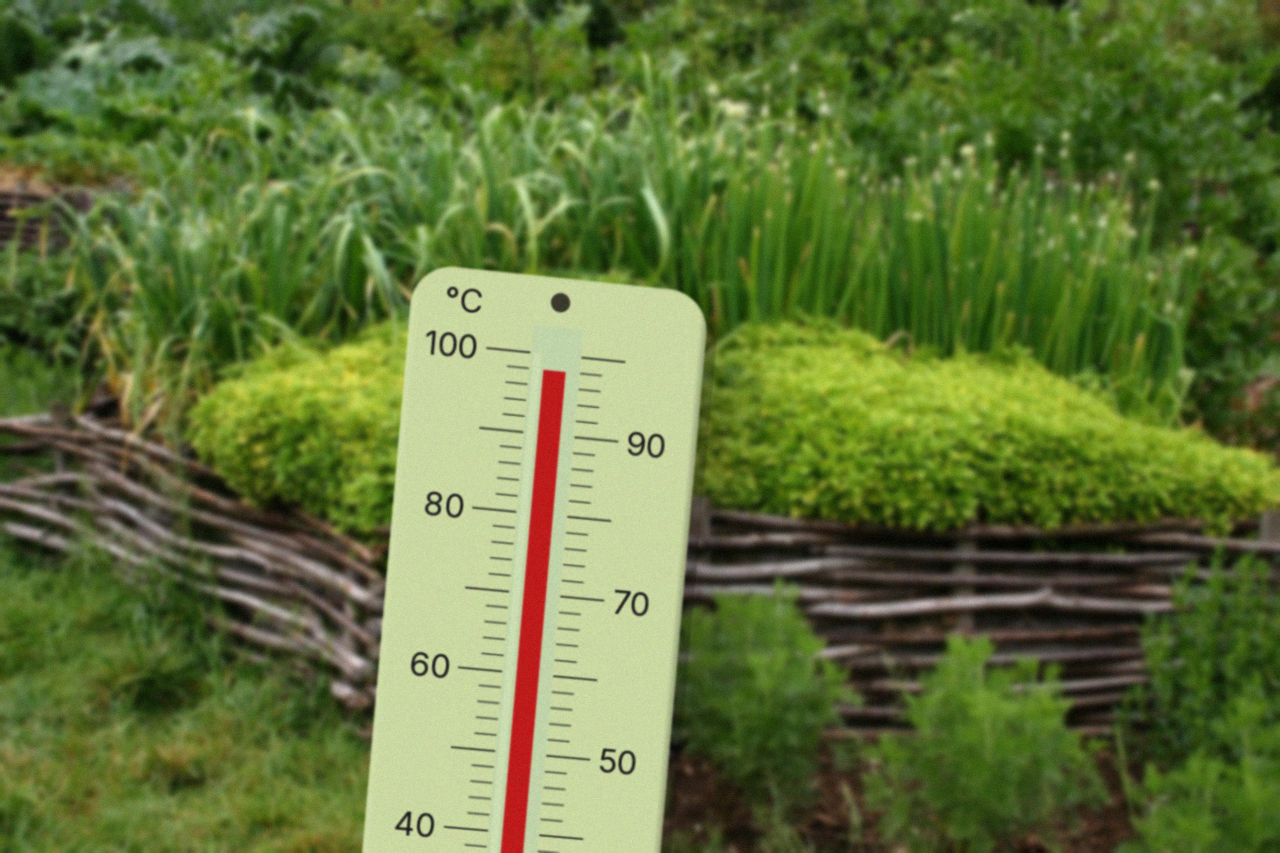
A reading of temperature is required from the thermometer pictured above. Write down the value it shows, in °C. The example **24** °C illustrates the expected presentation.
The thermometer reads **98** °C
